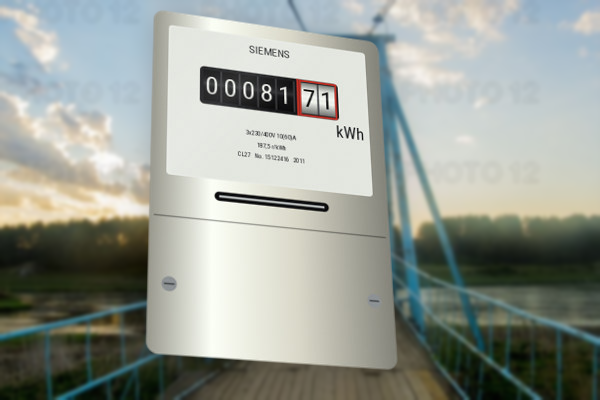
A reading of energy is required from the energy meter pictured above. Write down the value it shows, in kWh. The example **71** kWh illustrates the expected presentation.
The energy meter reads **81.71** kWh
